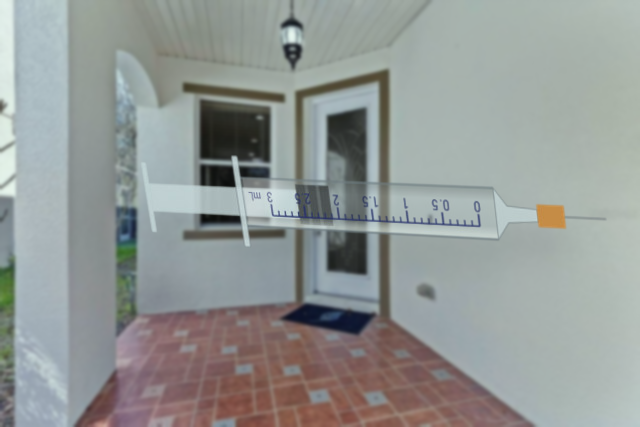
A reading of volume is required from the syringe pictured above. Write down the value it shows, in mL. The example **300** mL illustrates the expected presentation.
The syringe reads **2.1** mL
